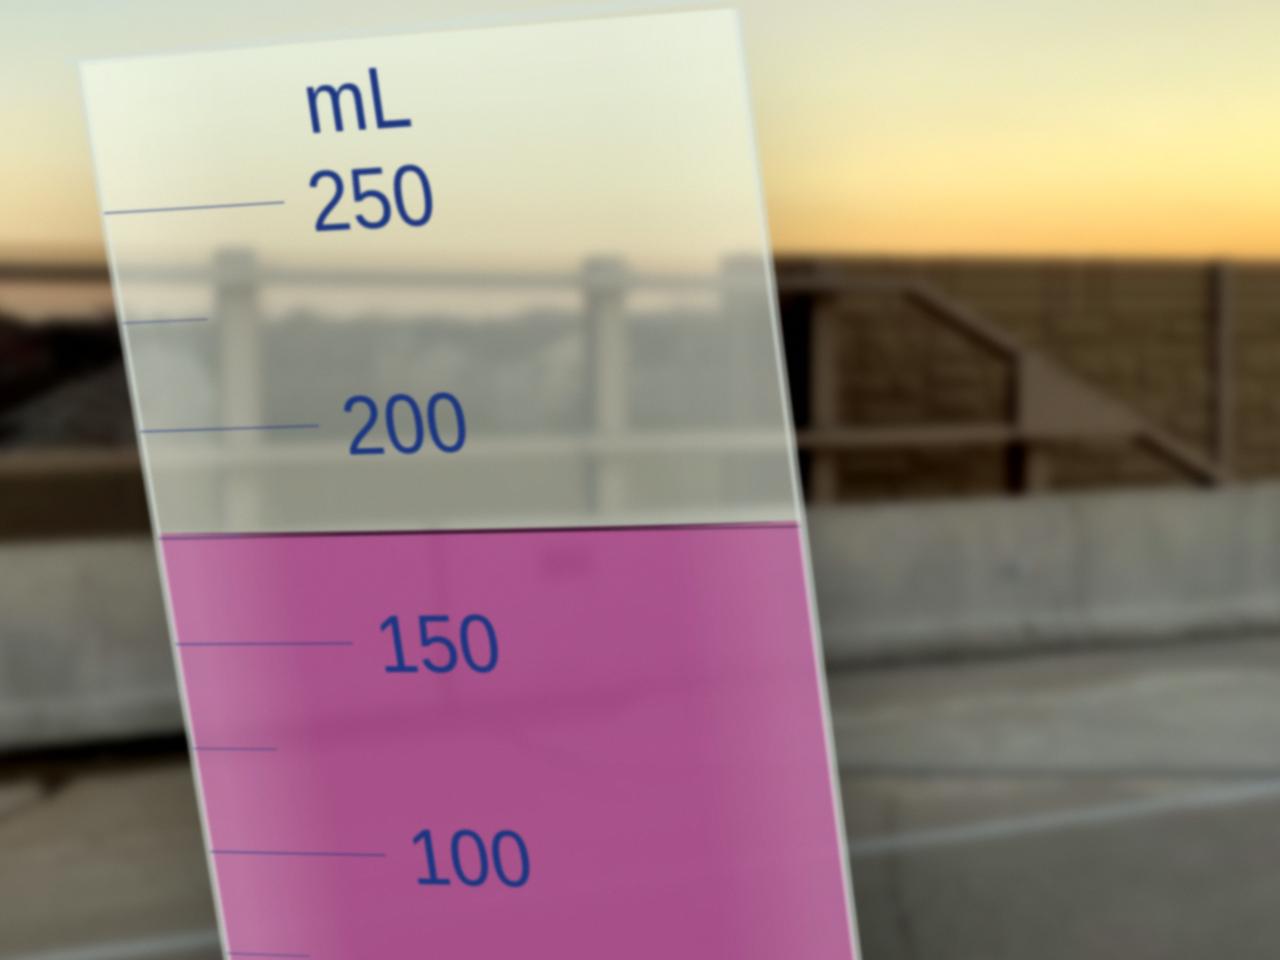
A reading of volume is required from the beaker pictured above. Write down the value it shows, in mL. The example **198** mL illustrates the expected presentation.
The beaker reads **175** mL
